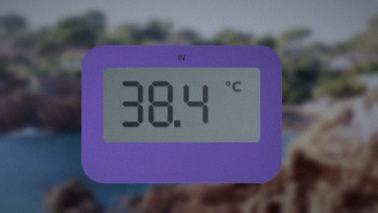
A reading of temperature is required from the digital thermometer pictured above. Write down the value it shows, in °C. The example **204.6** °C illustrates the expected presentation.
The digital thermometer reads **38.4** °C
